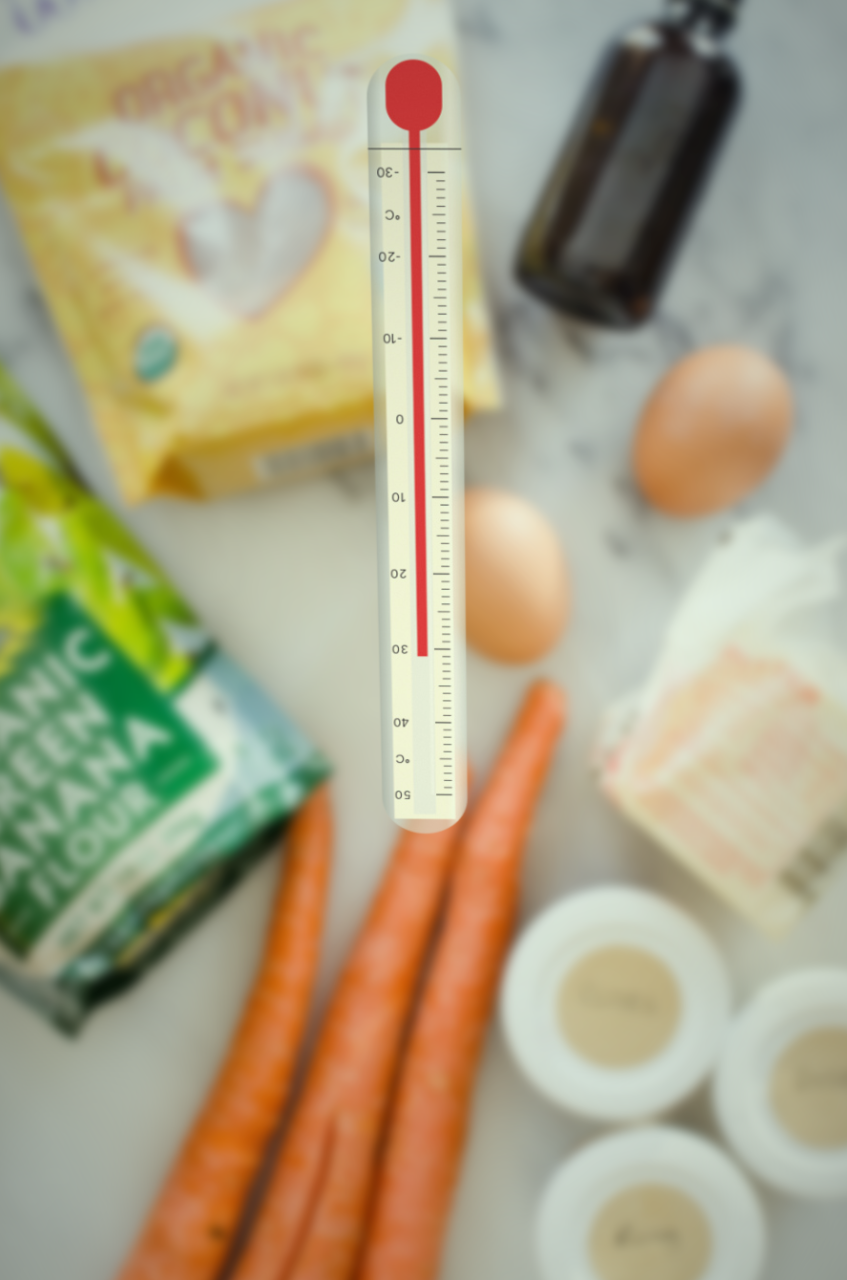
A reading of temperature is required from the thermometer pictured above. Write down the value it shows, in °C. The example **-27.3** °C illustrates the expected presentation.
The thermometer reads **31** °C
